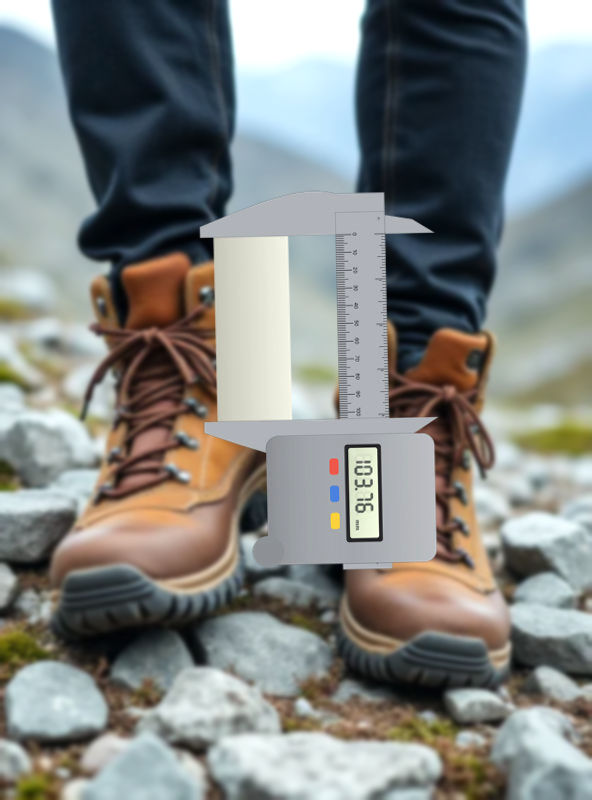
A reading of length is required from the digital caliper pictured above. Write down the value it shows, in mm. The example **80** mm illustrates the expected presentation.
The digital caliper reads **103.76** mm
